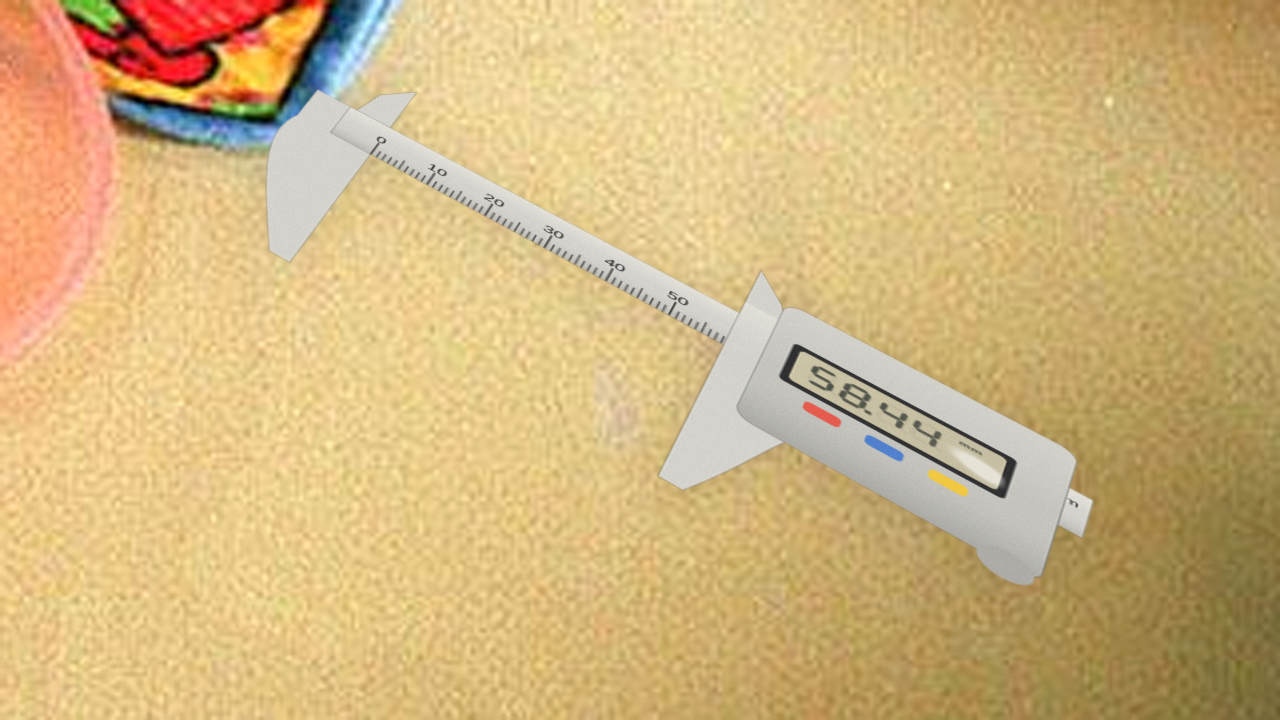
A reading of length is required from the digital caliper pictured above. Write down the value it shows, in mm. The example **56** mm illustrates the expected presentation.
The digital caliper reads **58.44** mm
